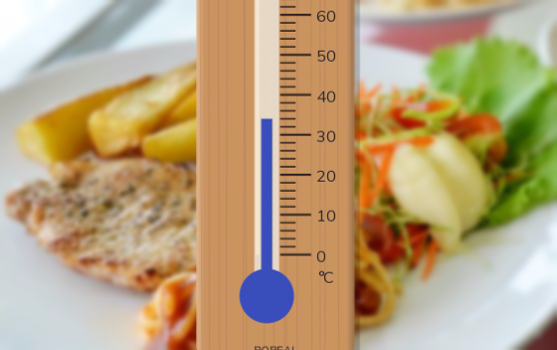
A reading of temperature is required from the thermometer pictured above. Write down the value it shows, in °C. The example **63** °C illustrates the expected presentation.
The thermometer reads **34** °C
